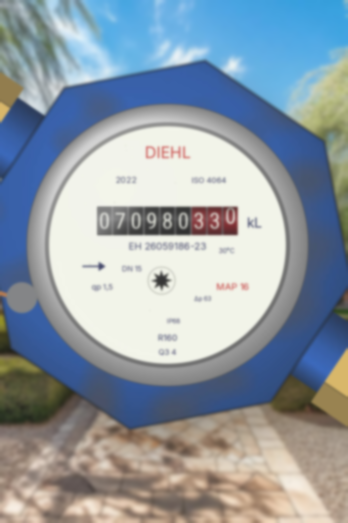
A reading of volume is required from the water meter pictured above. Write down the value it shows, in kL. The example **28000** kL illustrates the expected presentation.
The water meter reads **70980.330** kL
